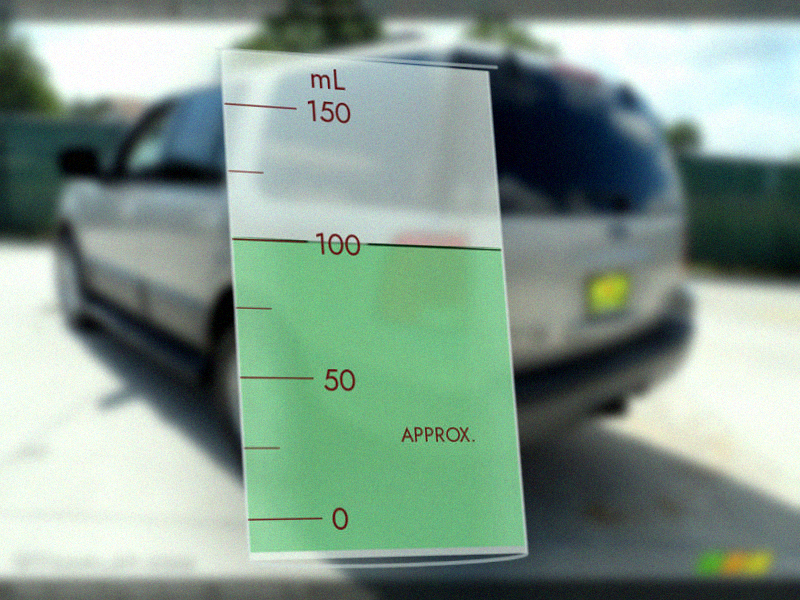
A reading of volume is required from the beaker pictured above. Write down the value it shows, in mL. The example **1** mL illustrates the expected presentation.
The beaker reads **100** mL
